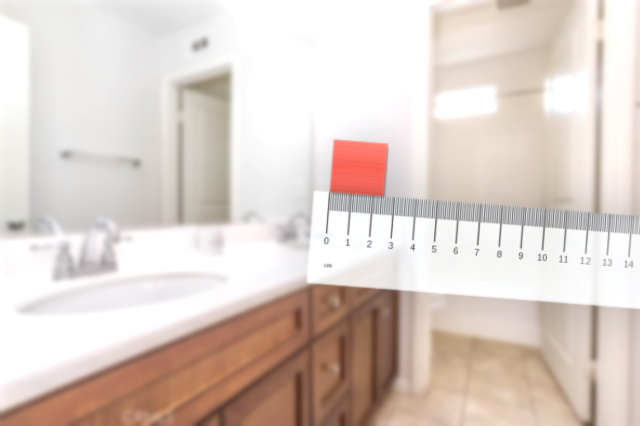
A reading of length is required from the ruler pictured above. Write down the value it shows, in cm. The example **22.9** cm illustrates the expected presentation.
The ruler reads **2.5** cm
